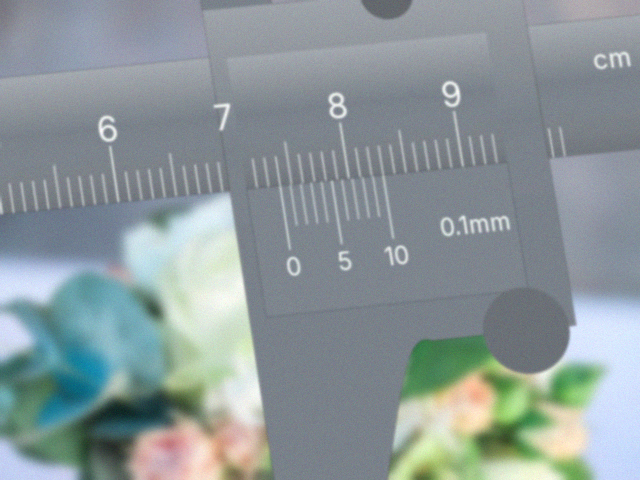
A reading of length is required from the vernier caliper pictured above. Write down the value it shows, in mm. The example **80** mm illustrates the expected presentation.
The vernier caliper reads **74.0** mm
